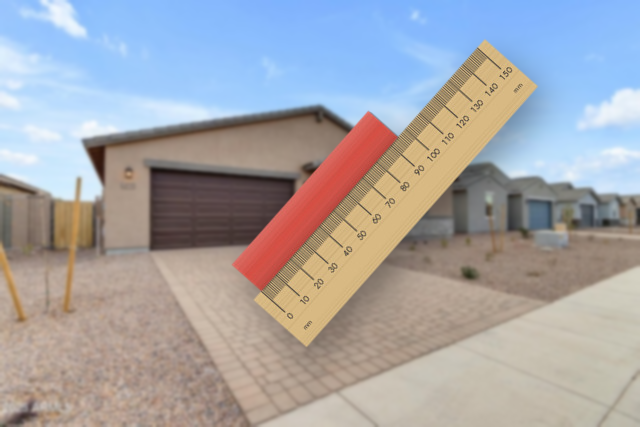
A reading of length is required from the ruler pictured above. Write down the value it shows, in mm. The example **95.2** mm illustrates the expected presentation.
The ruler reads **95** mm
